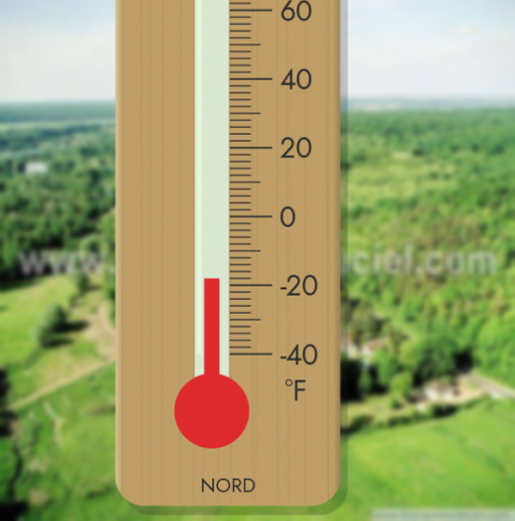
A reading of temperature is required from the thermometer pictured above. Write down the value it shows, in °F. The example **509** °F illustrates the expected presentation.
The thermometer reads **-18** °F
